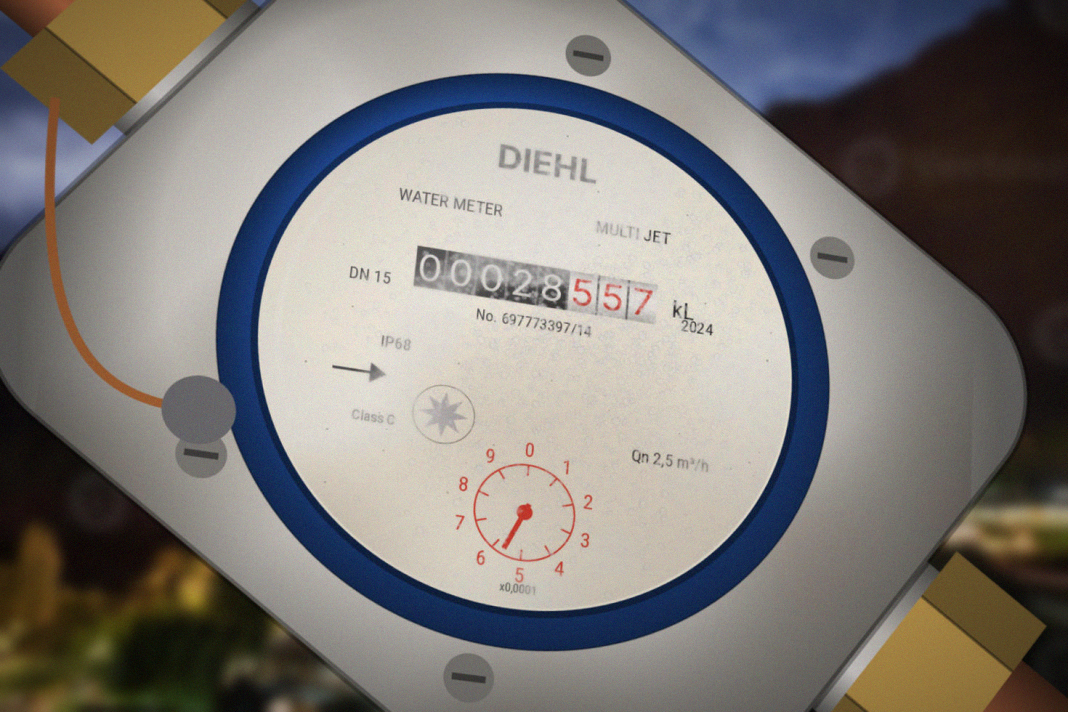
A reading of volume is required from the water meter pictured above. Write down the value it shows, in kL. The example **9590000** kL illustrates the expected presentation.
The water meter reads **28.5575** kL
